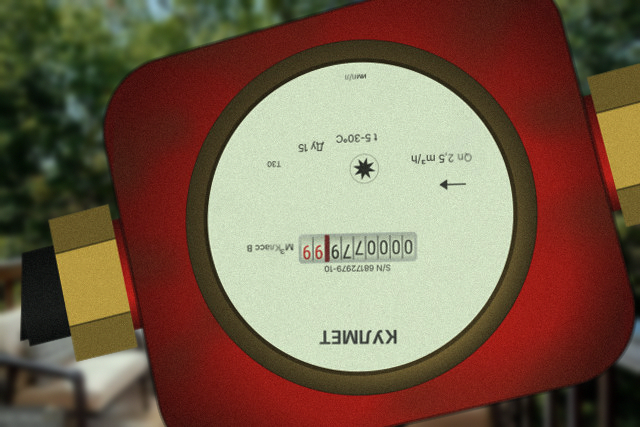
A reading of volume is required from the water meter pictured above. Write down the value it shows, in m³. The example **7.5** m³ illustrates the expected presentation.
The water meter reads **779.99** m³
